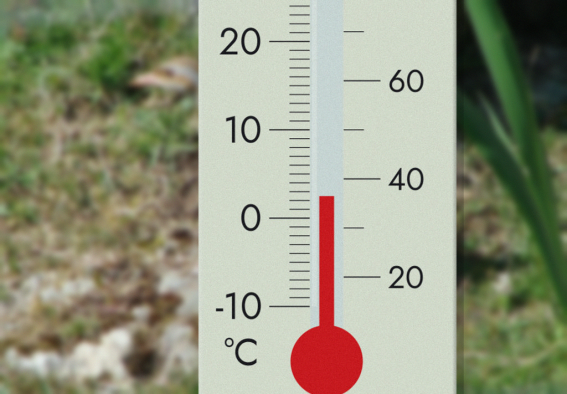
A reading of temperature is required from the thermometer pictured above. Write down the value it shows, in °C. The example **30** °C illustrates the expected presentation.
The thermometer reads **2.5** °C
